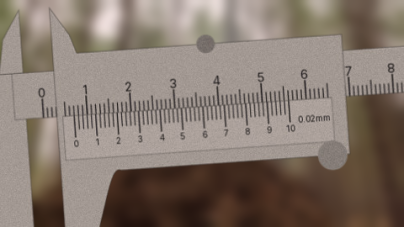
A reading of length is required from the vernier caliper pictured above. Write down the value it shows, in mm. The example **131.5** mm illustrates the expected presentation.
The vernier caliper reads **7.0** mm
